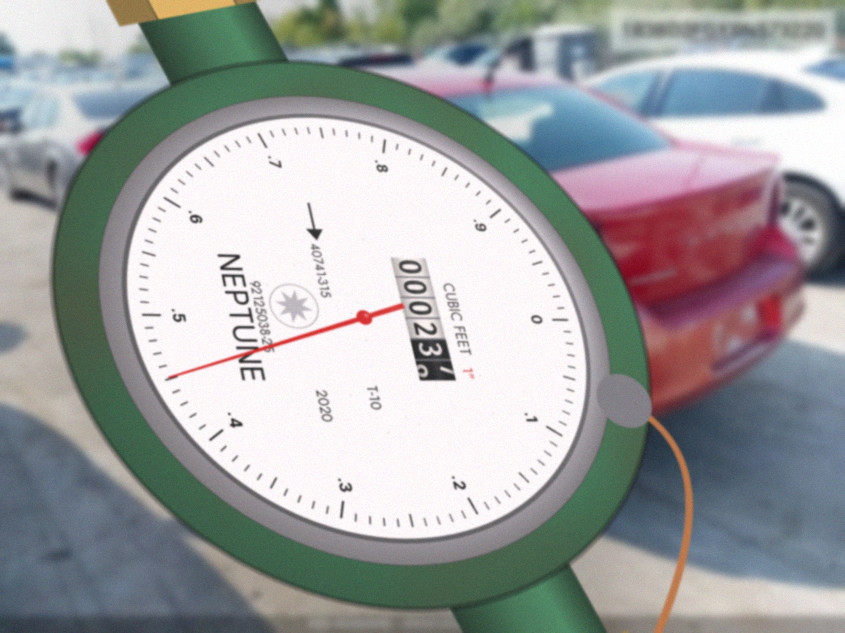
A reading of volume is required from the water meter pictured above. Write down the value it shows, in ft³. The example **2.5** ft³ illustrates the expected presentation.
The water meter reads **237.45** ft³
